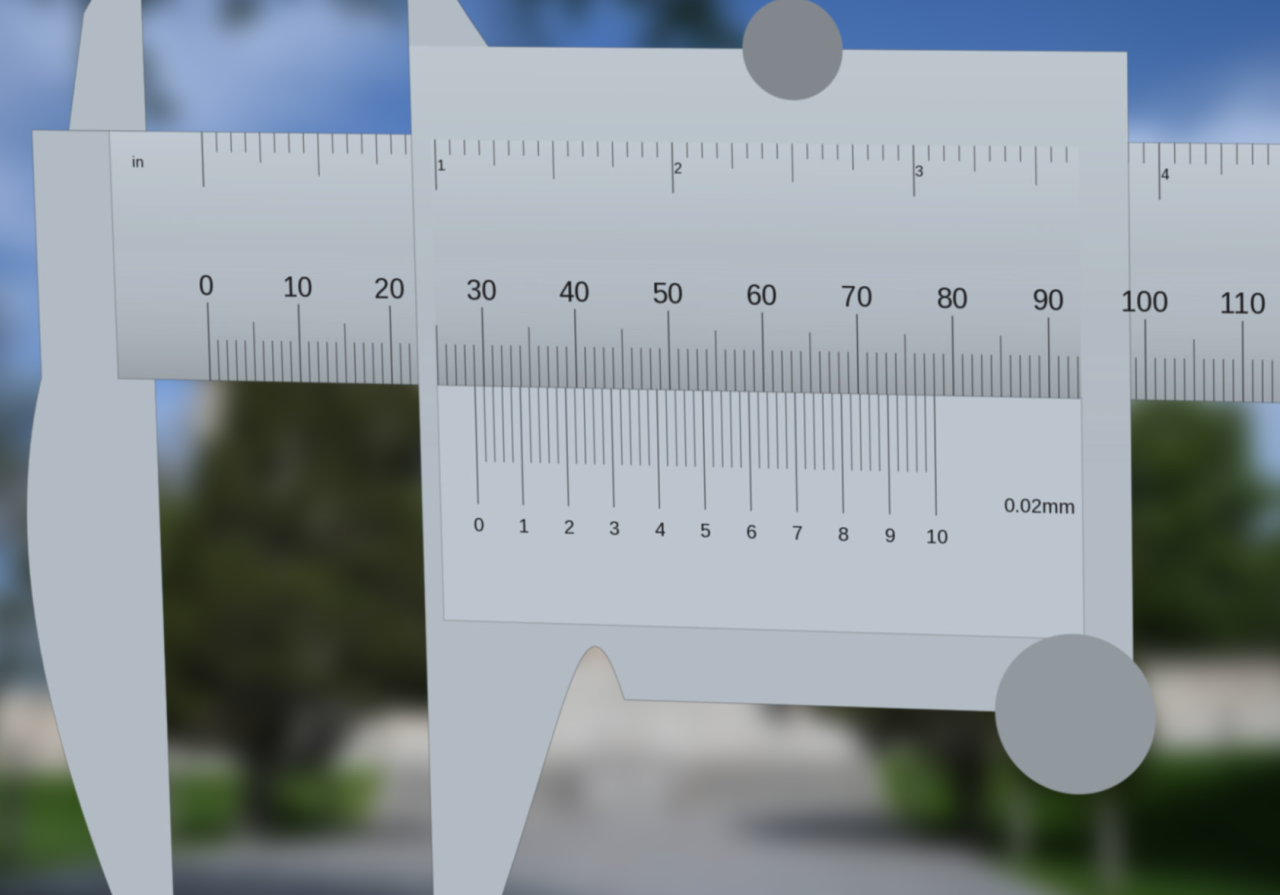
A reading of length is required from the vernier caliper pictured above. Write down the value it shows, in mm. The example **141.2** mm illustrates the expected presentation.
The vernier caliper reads **29.0** mm
